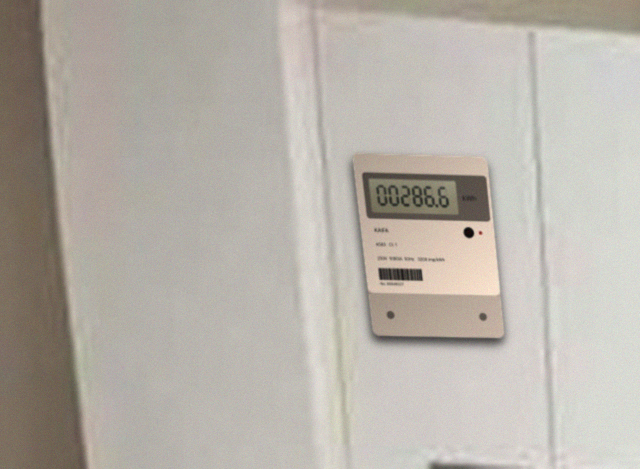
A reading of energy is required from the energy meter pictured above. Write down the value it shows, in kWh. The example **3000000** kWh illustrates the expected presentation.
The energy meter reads **286.6** kWh
